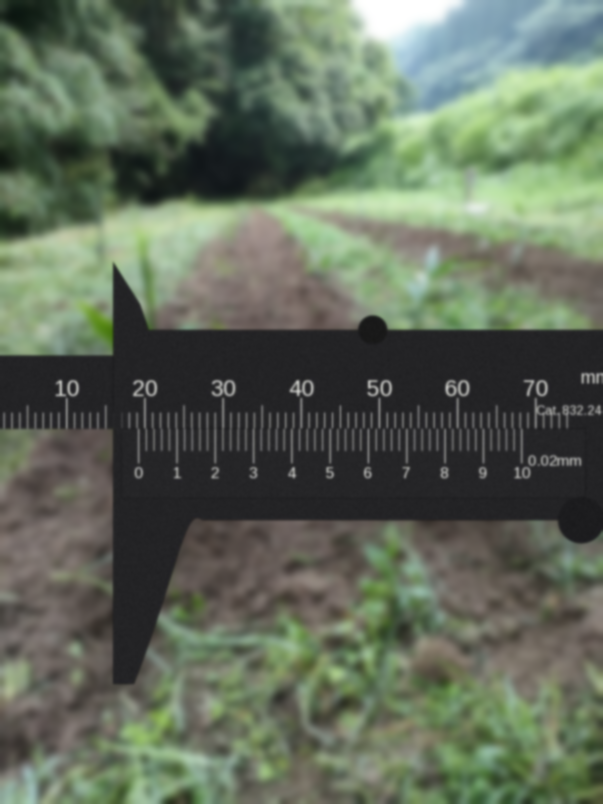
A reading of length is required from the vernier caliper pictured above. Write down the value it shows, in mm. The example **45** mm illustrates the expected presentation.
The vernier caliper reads **19.2** mm
